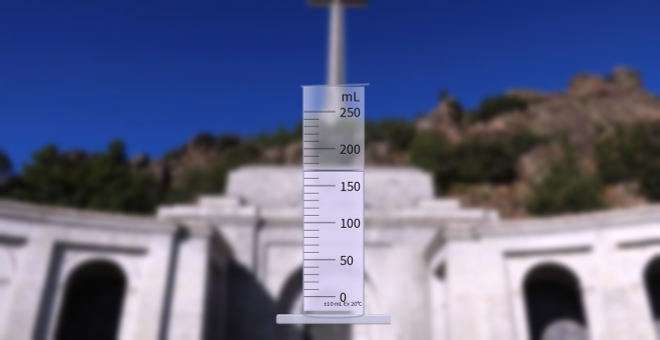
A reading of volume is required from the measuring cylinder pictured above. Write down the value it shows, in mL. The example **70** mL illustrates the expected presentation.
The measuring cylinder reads **170** mL
